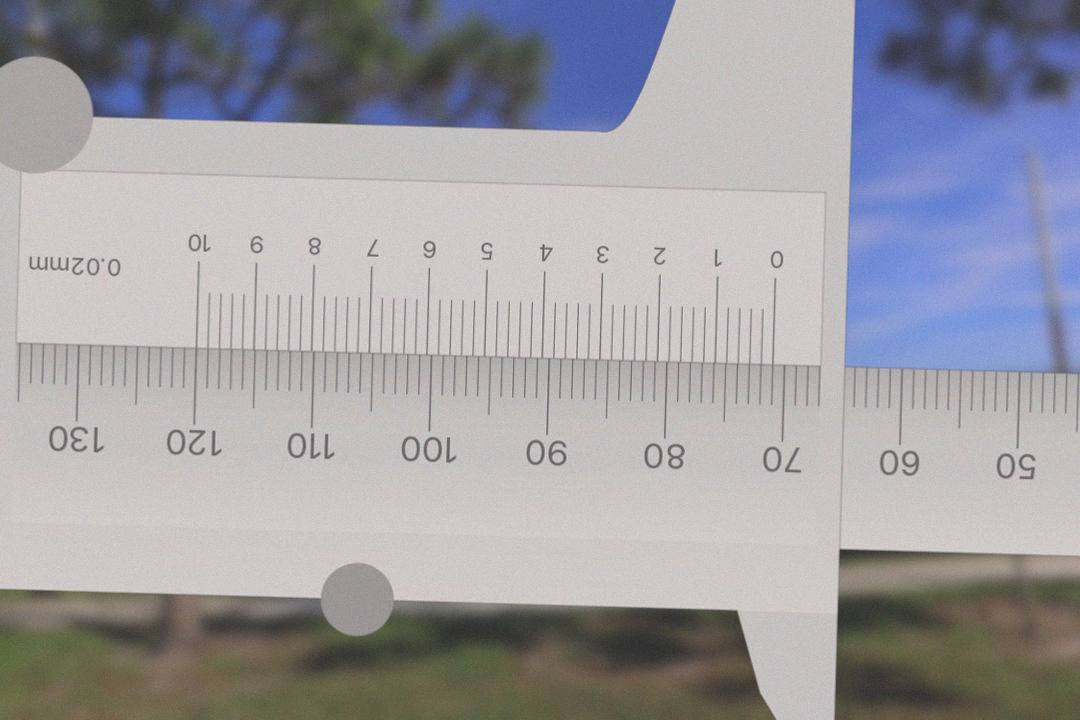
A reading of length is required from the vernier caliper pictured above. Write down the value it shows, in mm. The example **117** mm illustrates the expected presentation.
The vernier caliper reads **71.0** mm
